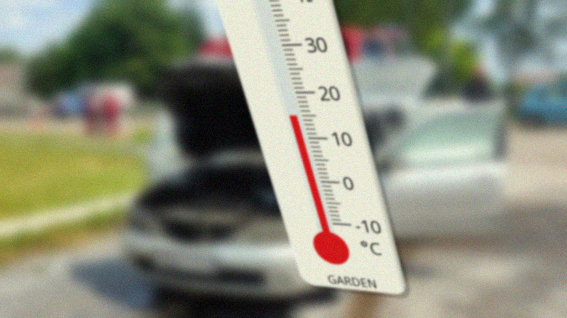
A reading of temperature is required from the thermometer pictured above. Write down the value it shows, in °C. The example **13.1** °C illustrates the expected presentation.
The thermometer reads **15** °C
